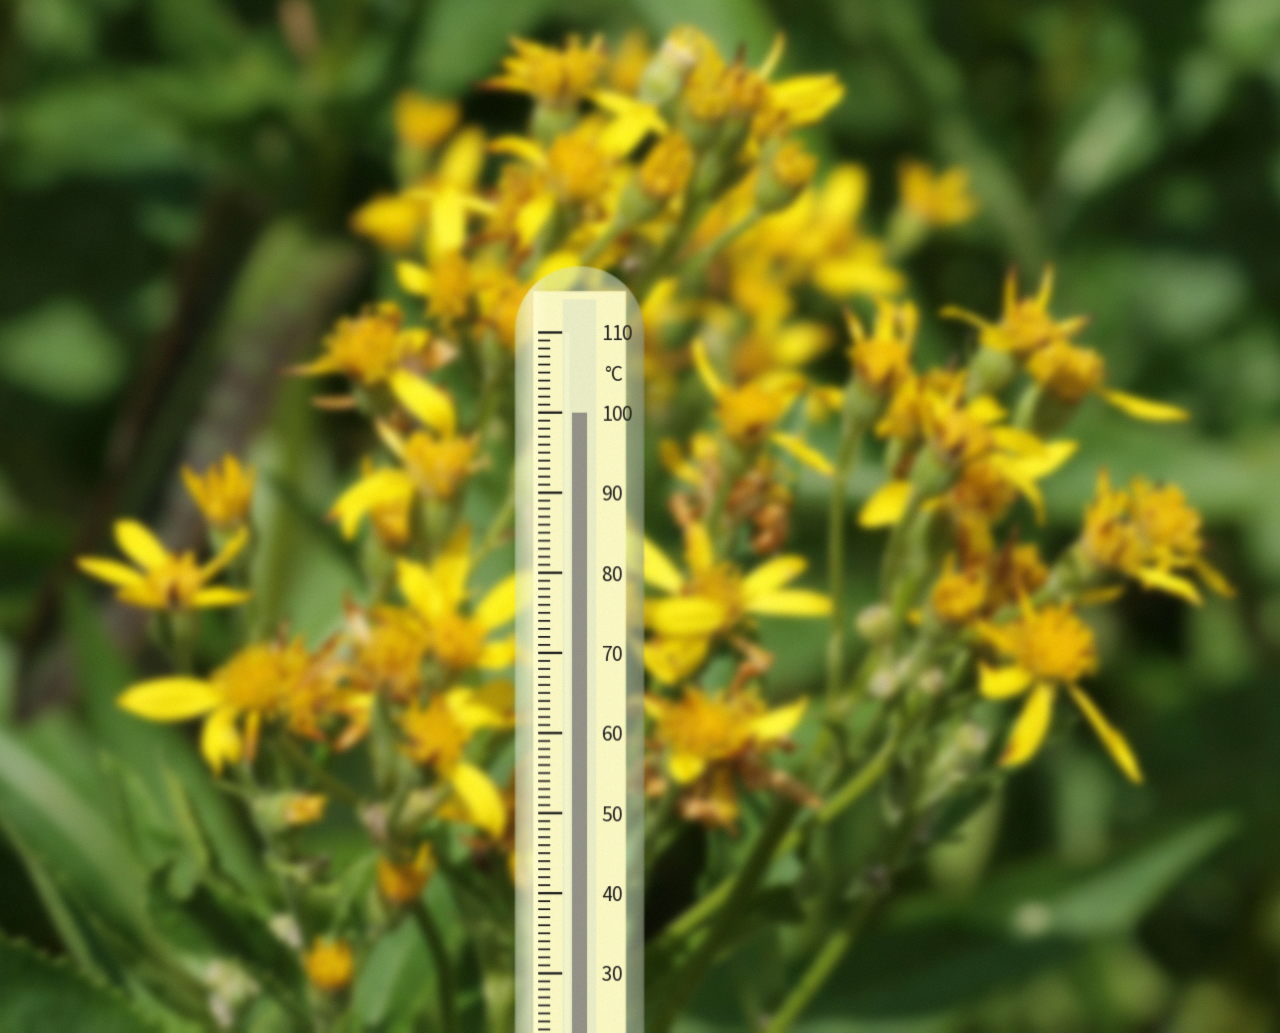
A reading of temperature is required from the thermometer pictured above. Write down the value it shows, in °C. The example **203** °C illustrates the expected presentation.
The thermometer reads **100** °C
